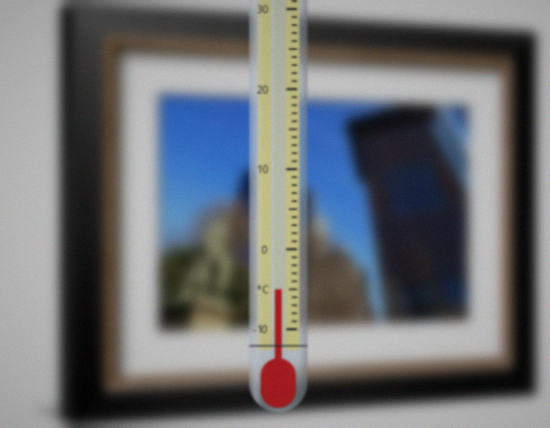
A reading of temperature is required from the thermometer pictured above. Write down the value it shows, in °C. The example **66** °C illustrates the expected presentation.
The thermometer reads **-5** °C
